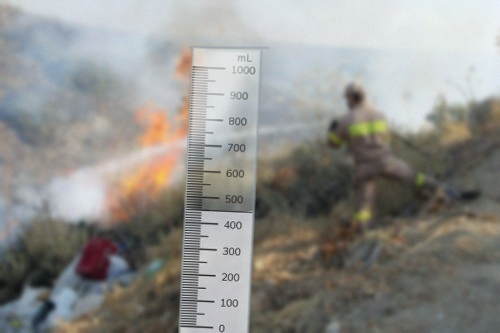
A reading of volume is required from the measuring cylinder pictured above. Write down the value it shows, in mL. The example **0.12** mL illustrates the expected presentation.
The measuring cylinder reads **450** mL
